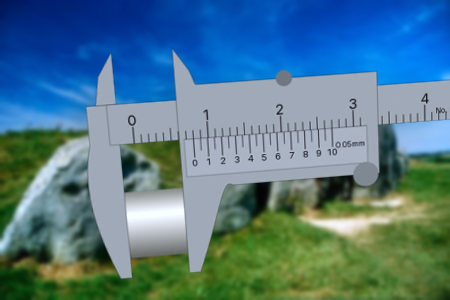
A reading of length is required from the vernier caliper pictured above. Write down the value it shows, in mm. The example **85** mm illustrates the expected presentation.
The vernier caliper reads **8.0** mm
